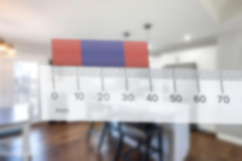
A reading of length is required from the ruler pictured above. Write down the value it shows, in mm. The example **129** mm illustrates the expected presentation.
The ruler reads **40** mm
